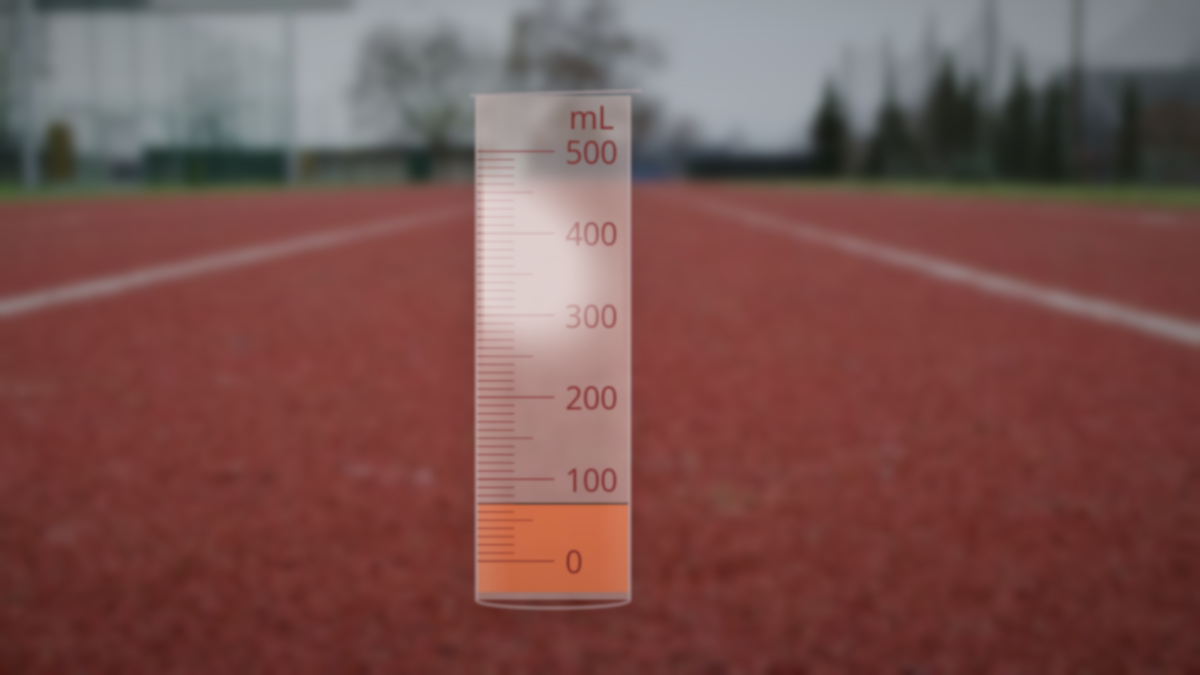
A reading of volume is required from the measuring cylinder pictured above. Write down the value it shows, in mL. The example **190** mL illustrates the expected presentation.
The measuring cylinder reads **70** mL
